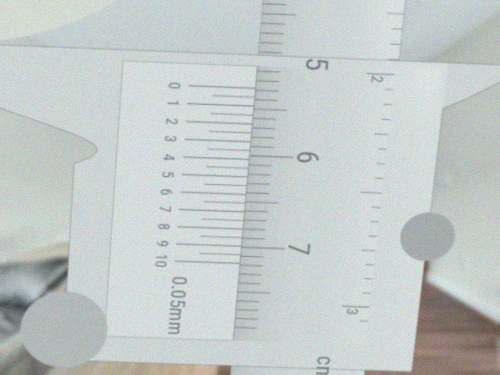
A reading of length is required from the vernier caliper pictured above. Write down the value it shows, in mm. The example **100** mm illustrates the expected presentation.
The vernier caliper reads **52.8** mm
